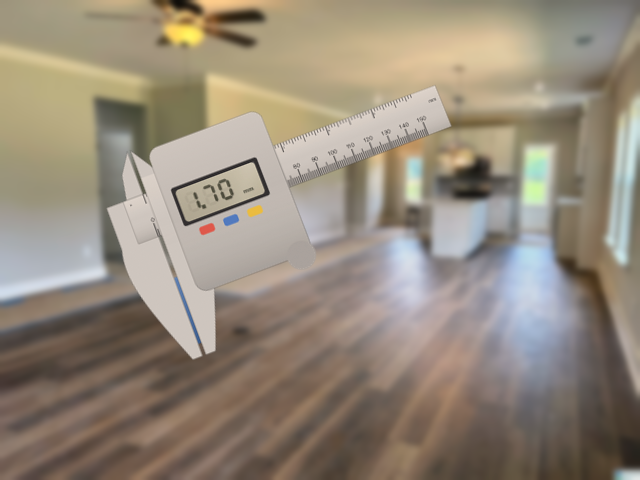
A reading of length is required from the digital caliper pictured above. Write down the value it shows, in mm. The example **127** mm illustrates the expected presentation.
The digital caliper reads **1.70** mm
